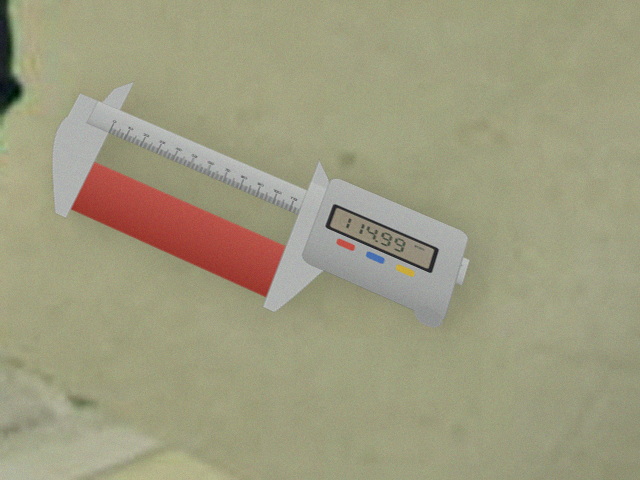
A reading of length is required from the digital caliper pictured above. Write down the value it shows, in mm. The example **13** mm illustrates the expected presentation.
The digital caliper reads **114.99** mm
